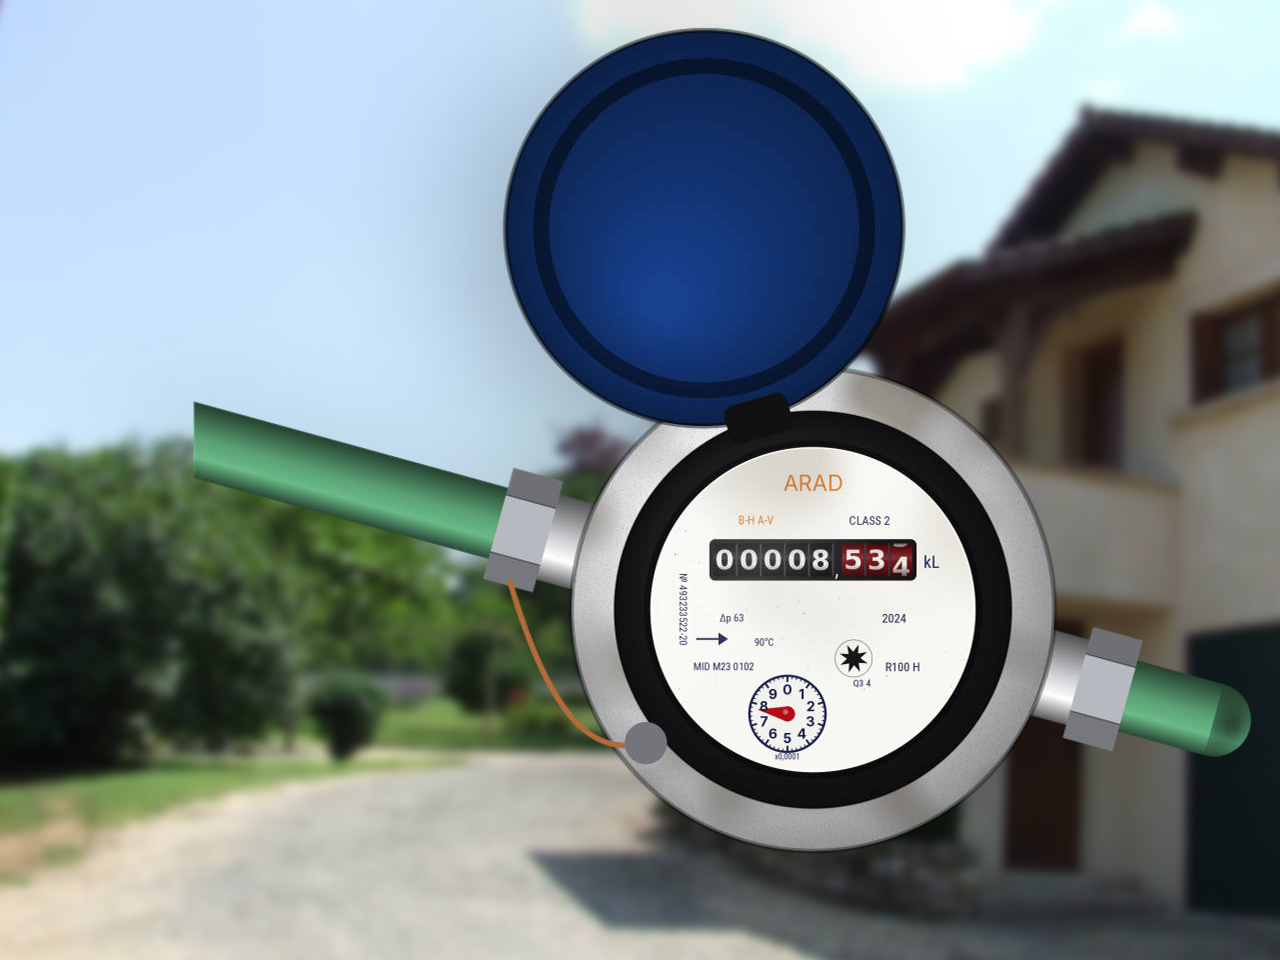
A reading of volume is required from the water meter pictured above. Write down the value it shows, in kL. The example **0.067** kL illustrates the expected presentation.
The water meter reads **8.5337** kL
